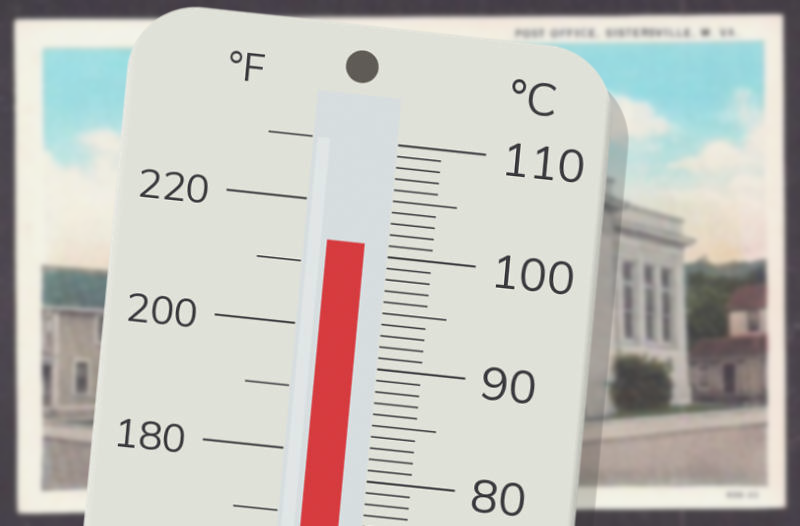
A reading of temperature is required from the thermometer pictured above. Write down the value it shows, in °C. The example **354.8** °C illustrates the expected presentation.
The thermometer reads **101** °C
